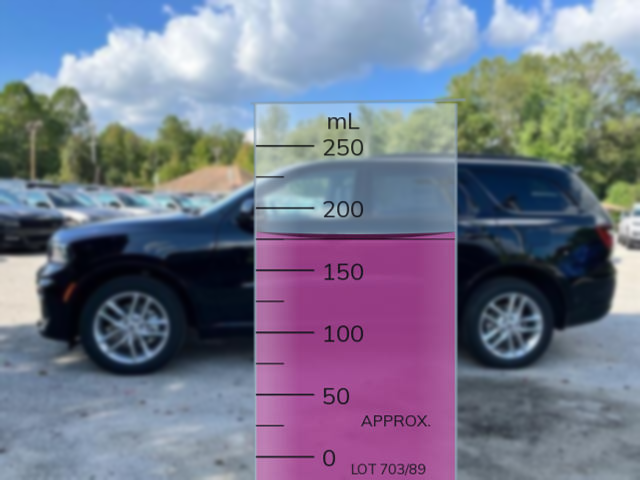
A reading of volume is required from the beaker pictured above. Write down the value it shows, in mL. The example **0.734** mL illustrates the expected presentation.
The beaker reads **175** mL
